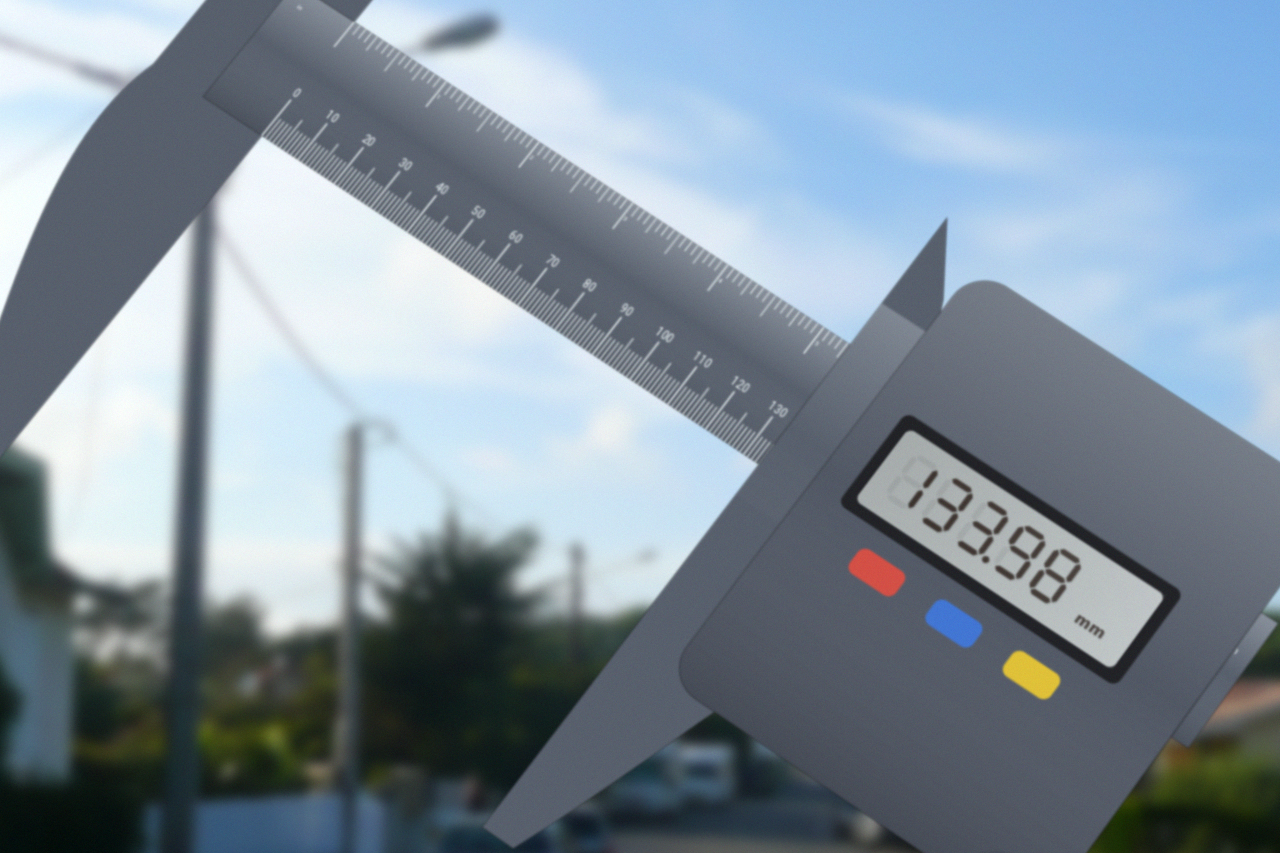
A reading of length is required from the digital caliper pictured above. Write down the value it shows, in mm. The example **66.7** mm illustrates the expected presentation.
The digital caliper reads **133.98** mm
